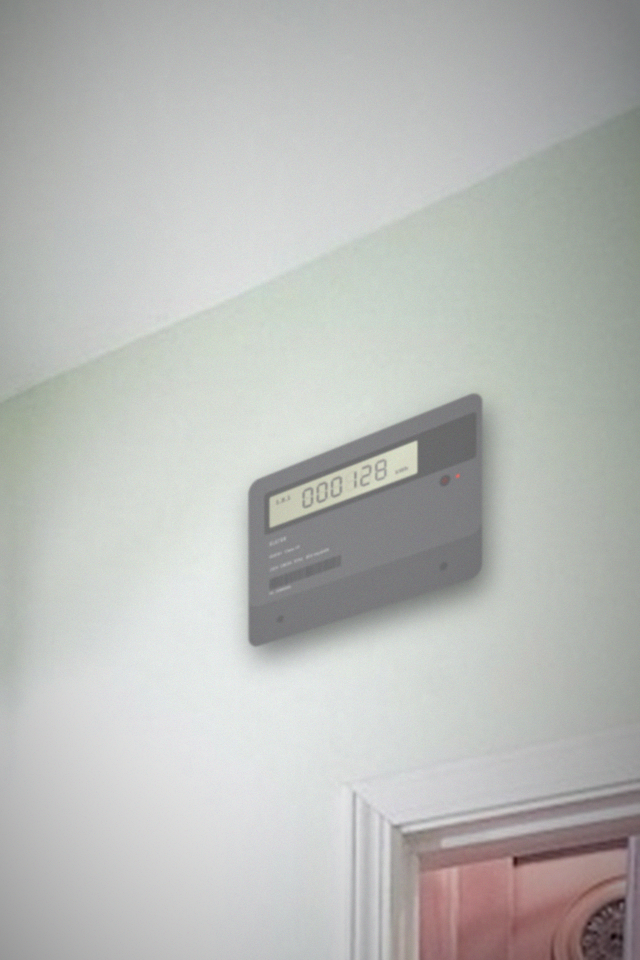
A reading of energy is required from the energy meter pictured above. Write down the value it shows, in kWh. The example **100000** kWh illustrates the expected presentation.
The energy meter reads **128** kWh
